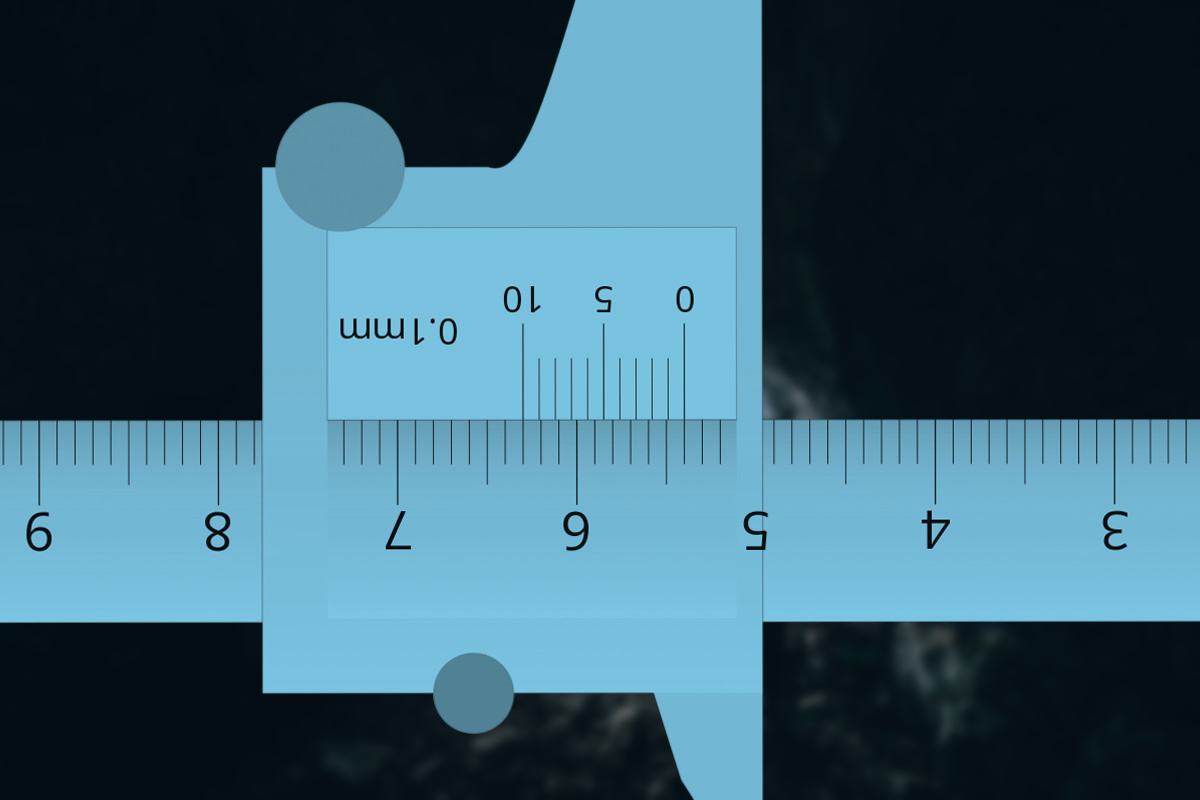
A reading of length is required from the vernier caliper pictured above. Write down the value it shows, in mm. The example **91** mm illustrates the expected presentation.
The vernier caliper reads **54.0** mm
